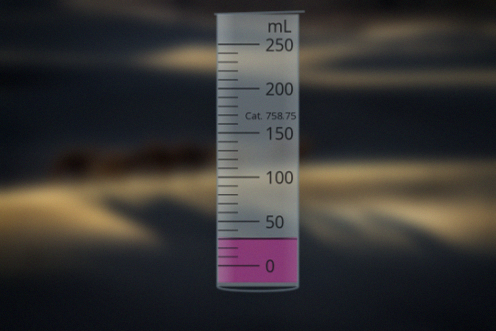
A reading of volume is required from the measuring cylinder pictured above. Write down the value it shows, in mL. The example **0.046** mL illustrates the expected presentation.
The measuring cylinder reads **30** mL
